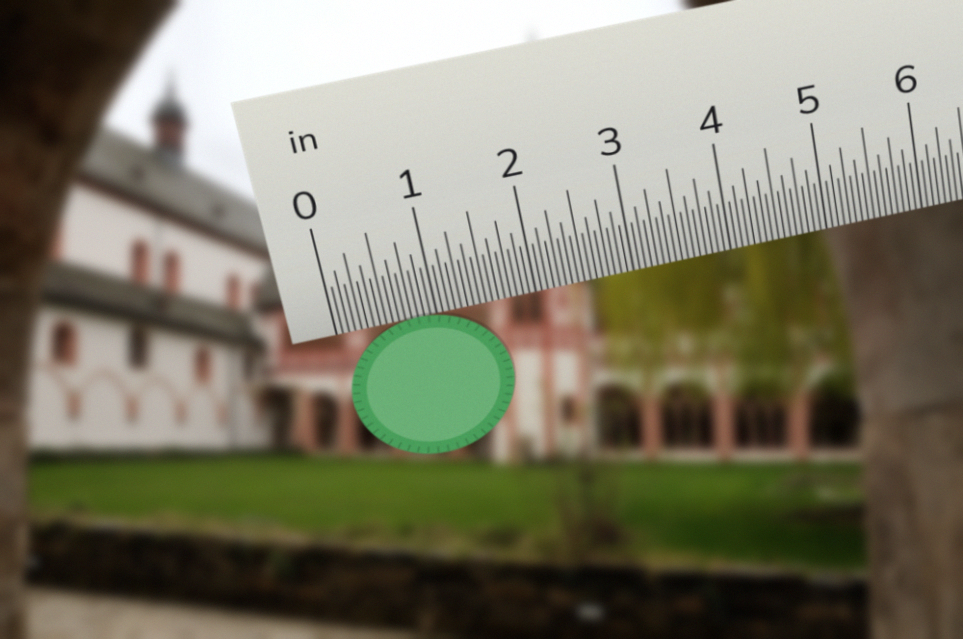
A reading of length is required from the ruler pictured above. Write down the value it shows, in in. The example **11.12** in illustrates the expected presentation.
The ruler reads **1.625** in
